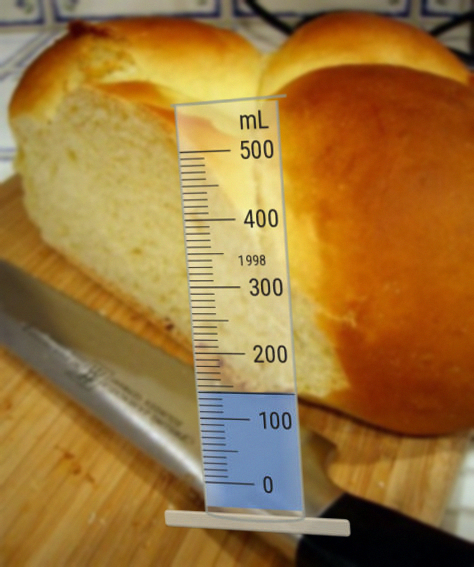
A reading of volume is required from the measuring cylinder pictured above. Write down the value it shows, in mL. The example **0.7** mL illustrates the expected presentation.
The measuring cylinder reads **140** mL
